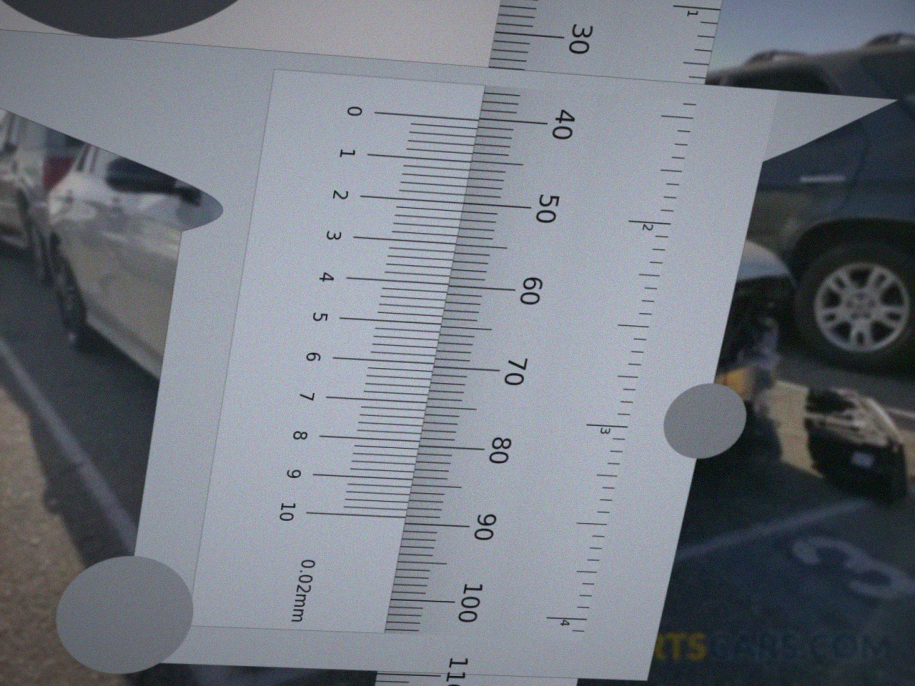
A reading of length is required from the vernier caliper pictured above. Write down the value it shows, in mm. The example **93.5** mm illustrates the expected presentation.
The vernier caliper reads **40.2** mm
